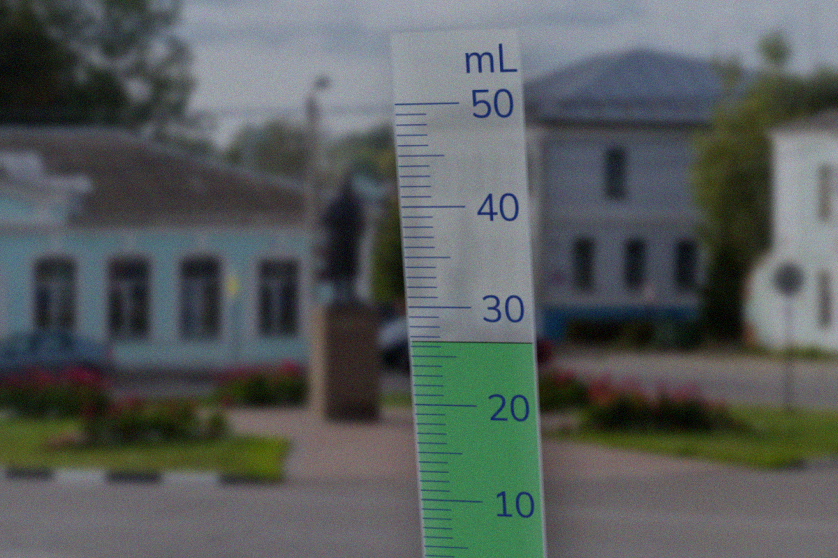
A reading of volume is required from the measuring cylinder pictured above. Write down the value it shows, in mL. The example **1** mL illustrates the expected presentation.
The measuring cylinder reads **26.5** mL
